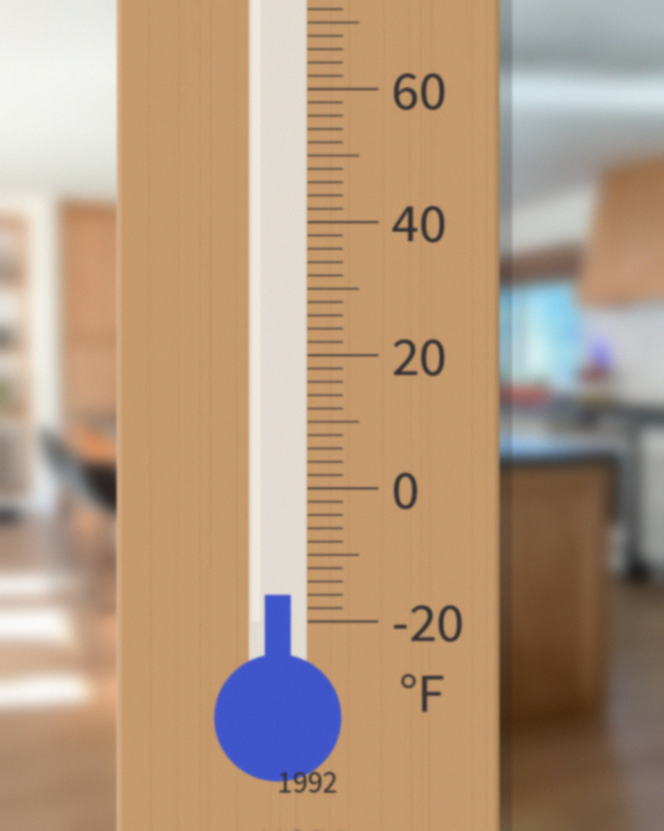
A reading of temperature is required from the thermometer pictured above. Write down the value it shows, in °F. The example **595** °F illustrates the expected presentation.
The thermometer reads **-16** °F
